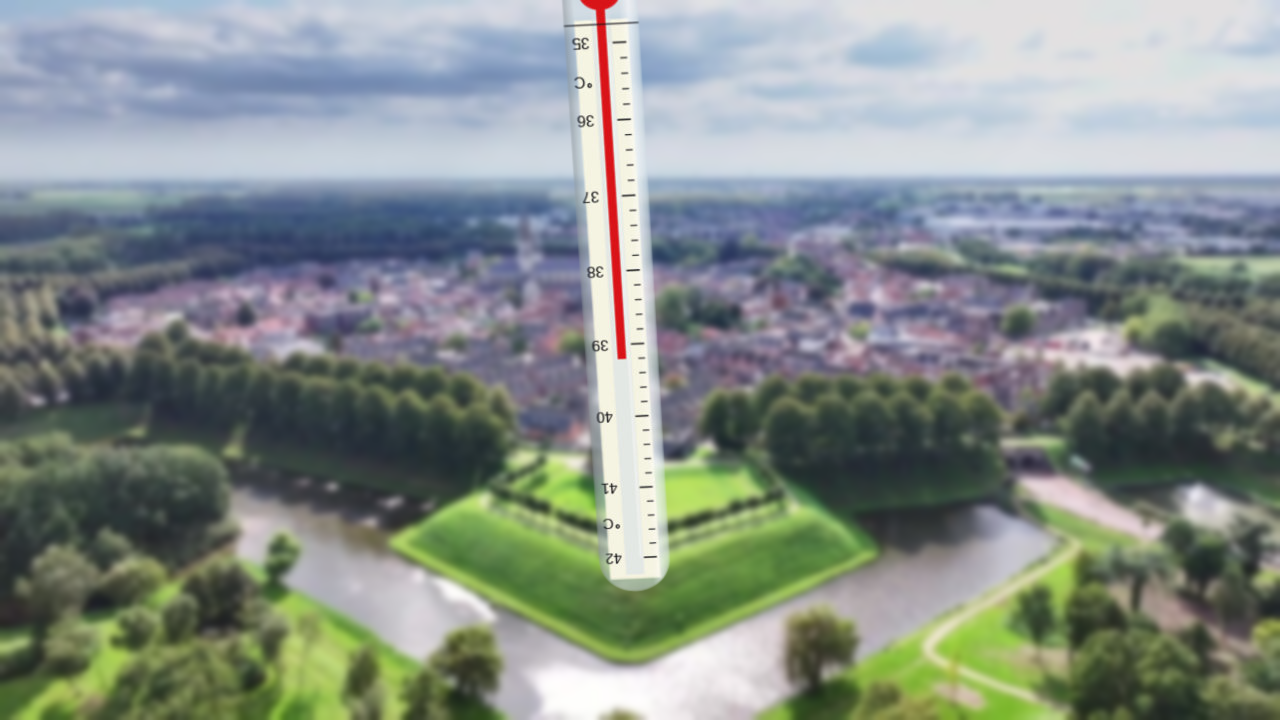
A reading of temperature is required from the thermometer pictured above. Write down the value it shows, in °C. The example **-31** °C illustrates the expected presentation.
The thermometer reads **39.2** °C
